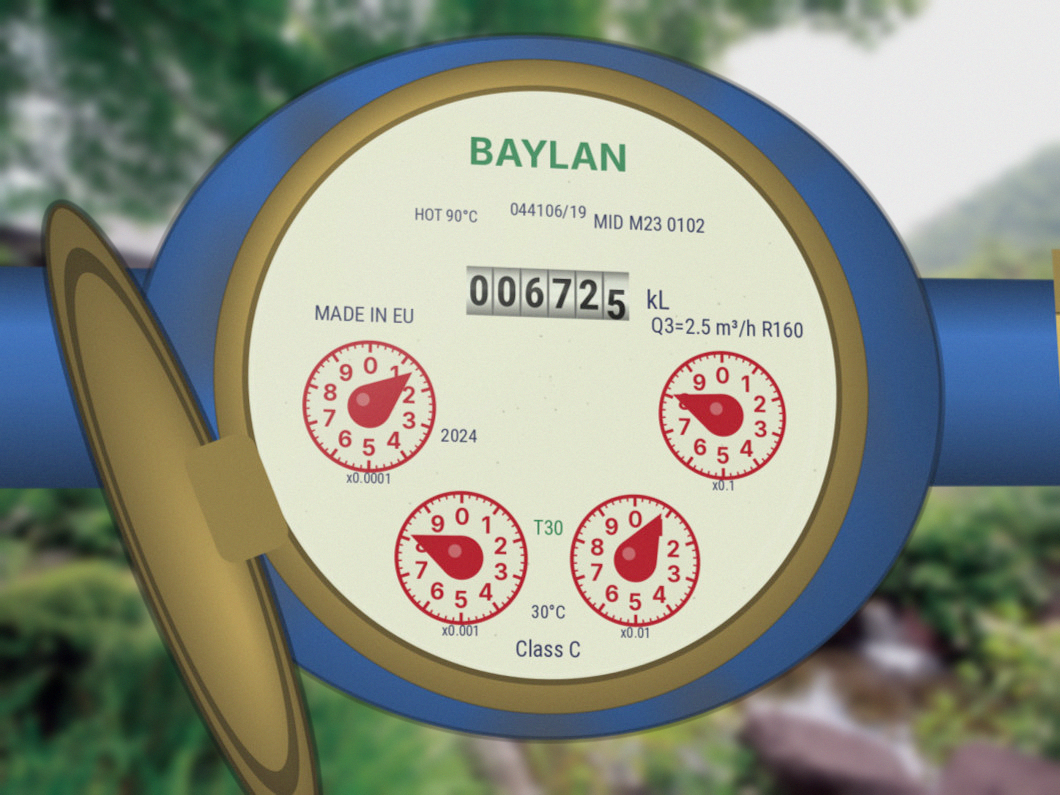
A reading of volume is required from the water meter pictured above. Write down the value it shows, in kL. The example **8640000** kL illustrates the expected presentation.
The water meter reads **6724.8081** kL
